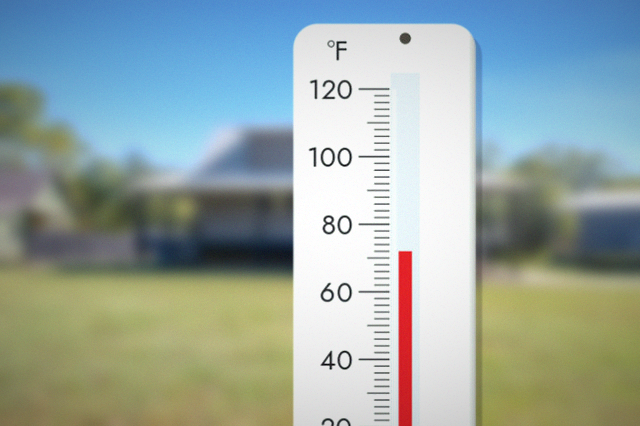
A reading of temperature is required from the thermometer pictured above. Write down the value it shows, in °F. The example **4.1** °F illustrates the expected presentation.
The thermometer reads **72** °F
